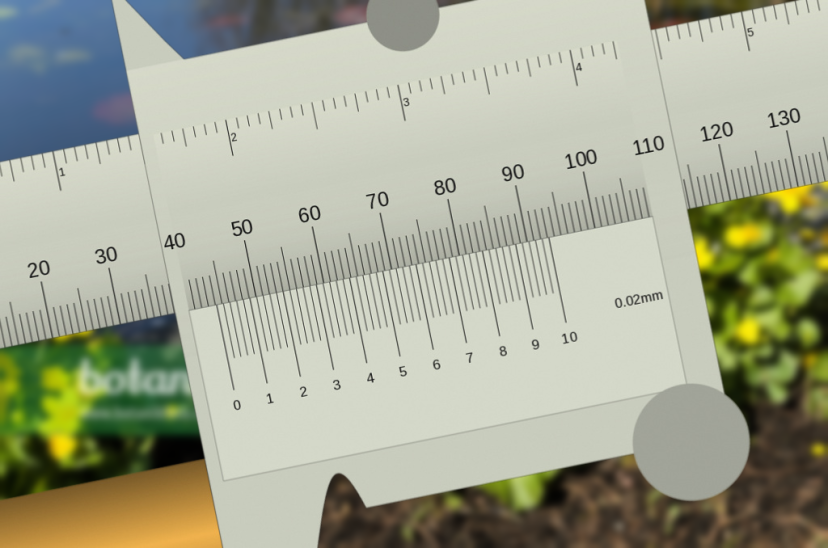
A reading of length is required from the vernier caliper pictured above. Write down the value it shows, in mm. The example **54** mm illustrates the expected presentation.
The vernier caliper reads **44.2** mm
